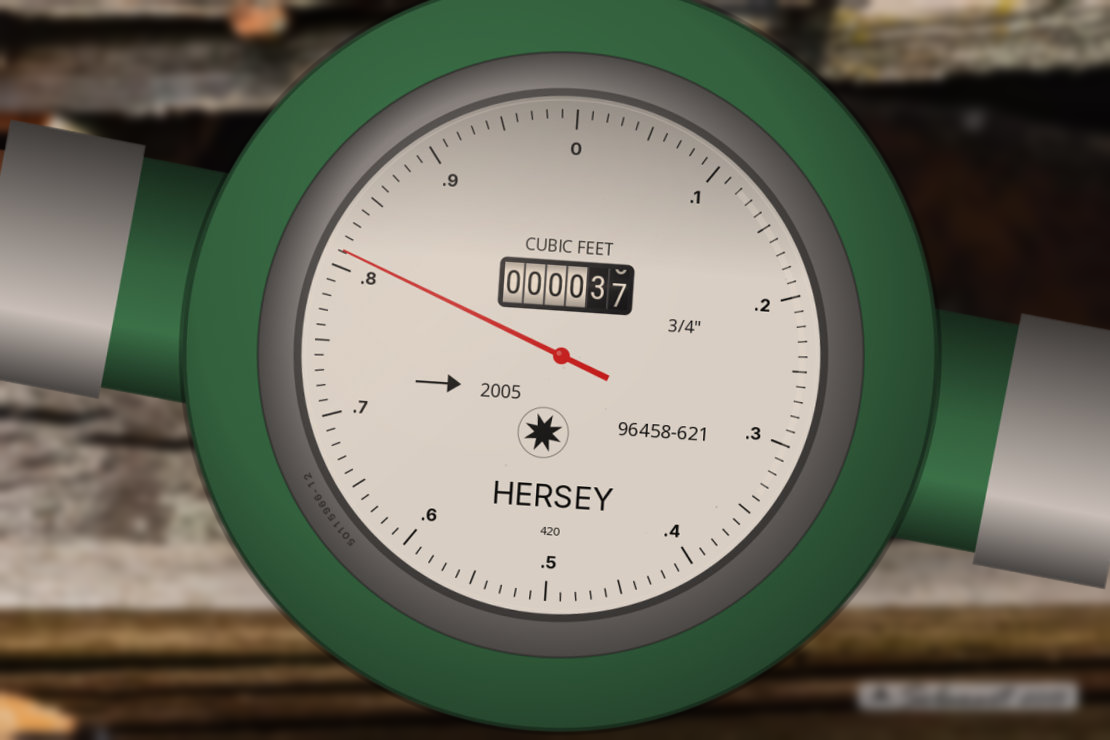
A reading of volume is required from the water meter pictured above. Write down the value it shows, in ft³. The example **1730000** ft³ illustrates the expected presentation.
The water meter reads **36.81** ft³
